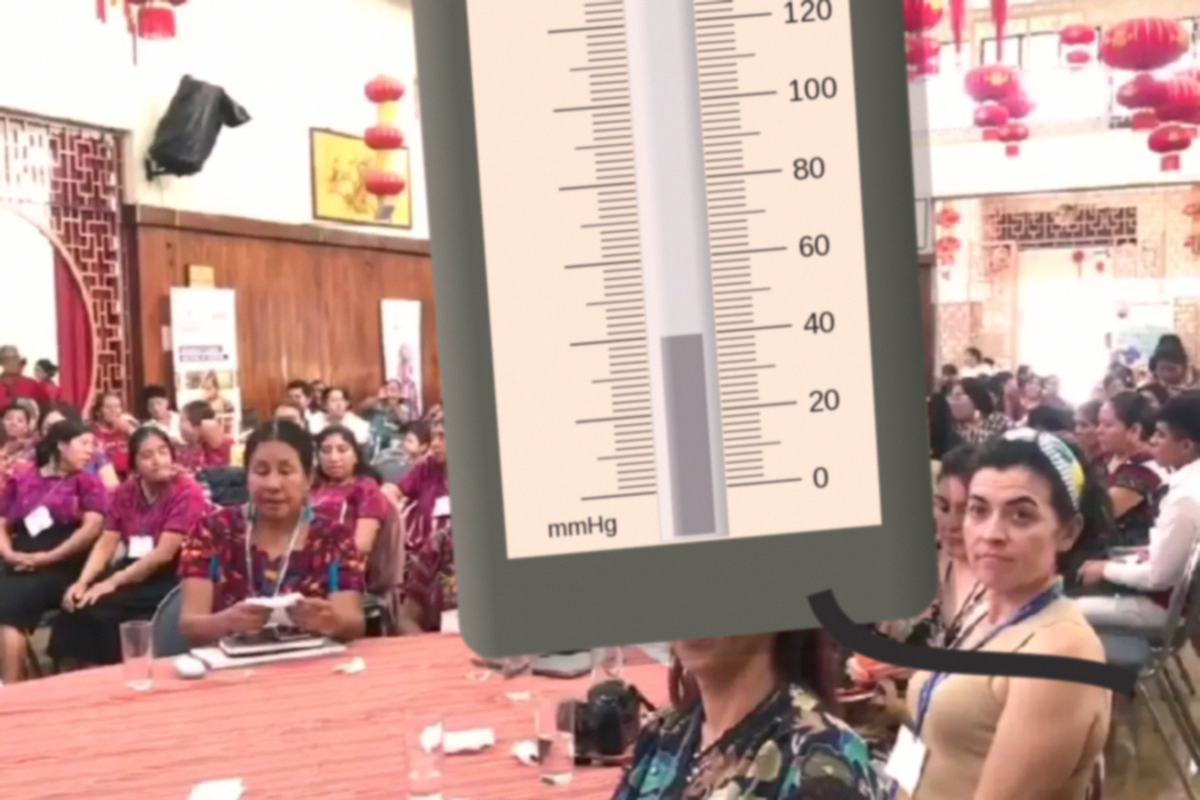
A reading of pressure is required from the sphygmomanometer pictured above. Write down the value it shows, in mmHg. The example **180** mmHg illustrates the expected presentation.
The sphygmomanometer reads **40** mmHg
